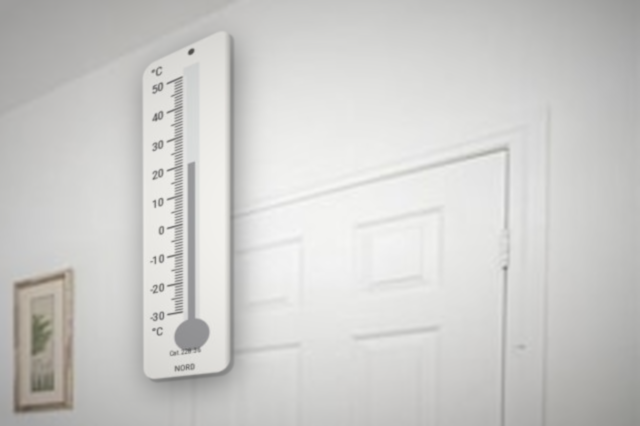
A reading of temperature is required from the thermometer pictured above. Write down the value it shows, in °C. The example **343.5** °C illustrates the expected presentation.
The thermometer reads **20** °C
